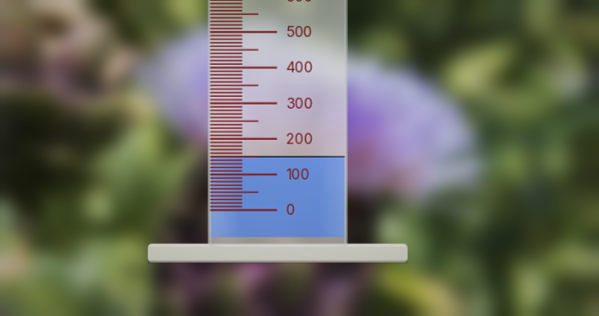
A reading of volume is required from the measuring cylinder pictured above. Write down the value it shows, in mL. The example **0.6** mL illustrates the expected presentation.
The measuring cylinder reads **150** mL
